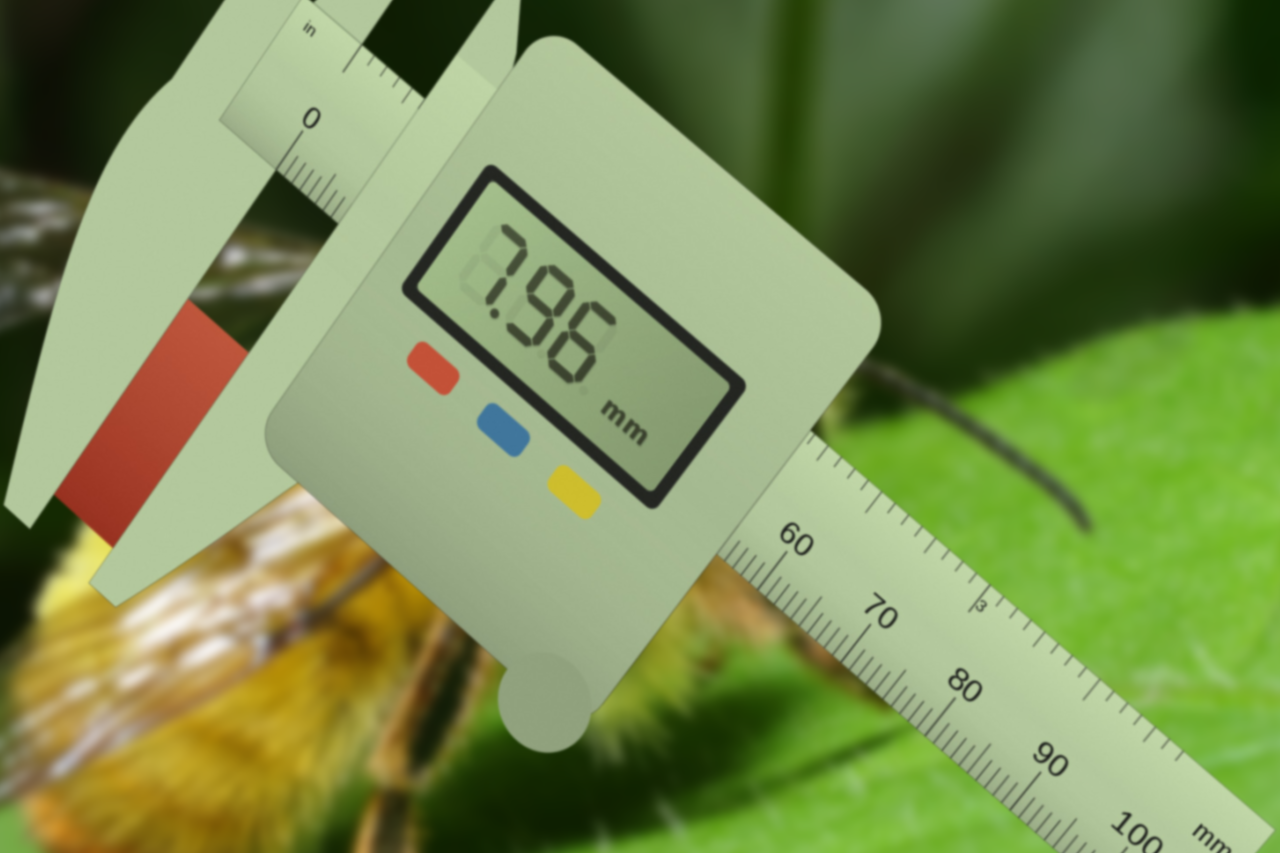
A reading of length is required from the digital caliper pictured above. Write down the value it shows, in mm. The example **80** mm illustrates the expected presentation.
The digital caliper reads **7.96** mm
